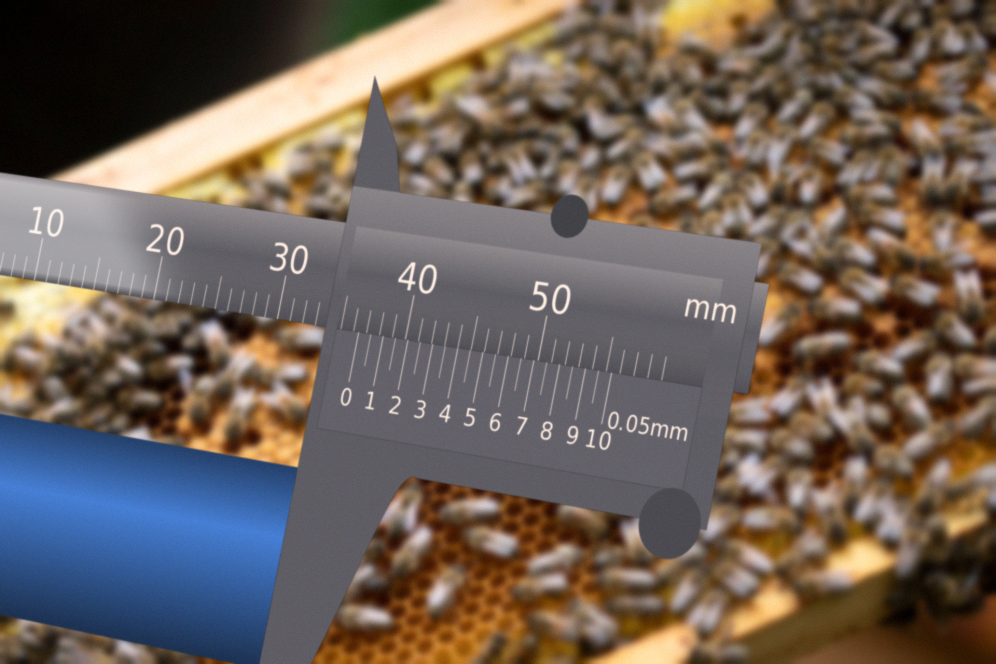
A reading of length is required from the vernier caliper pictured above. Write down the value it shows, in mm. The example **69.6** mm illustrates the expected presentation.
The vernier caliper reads **36.4** mm
